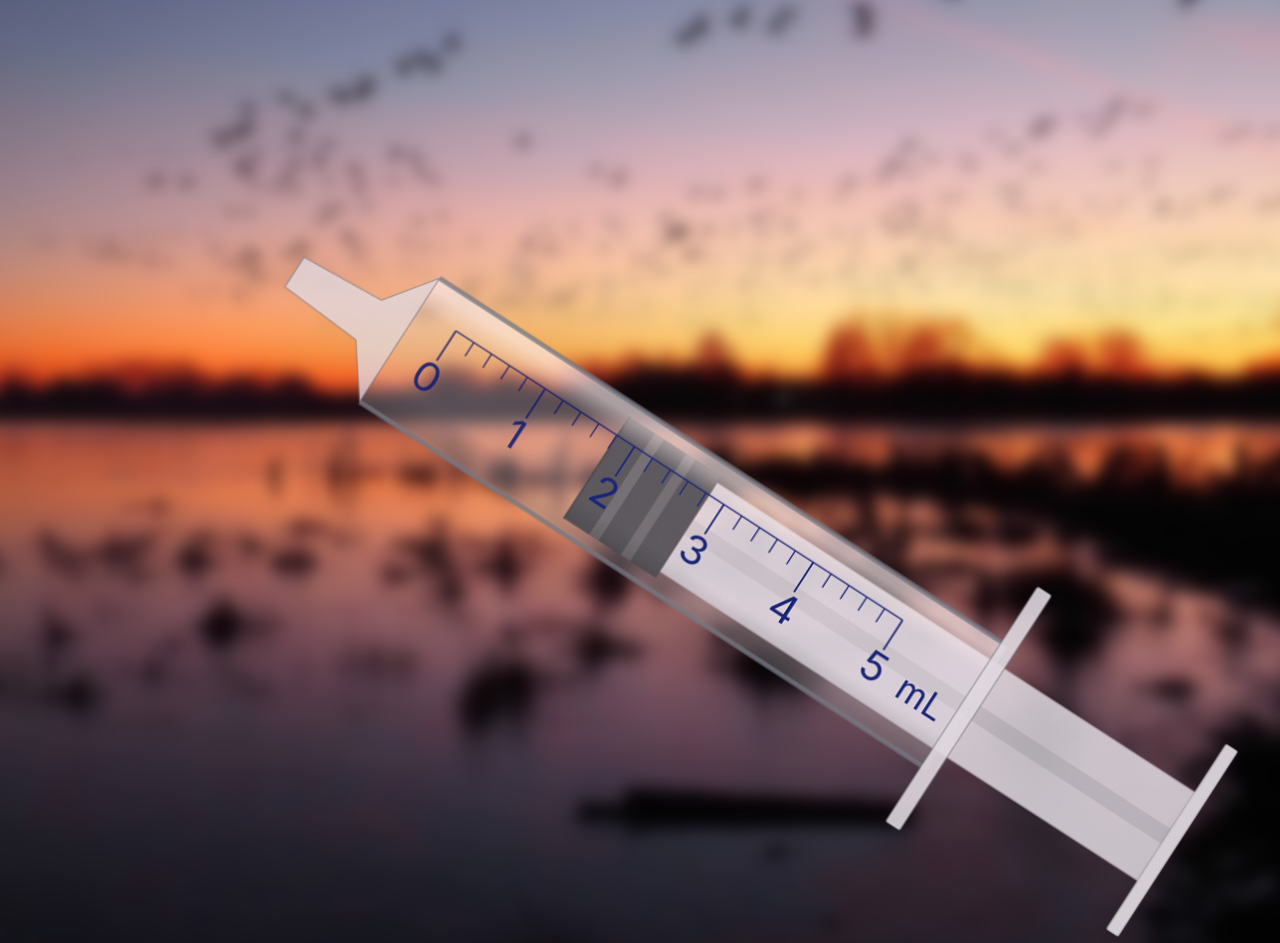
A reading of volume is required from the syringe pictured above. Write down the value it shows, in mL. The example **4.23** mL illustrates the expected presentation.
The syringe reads **1.8** mL
